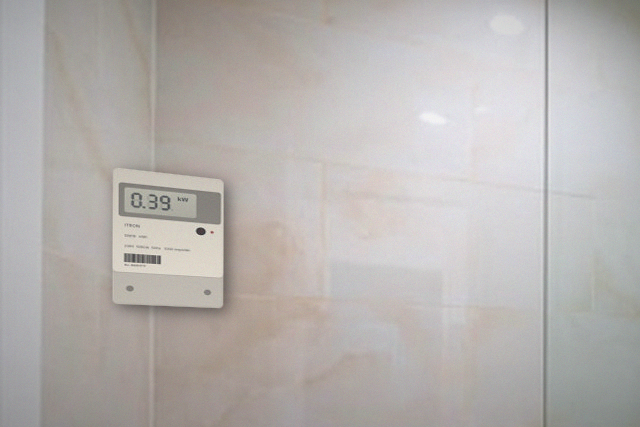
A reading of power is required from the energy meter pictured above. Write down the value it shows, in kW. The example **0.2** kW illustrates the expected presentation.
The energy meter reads **0.39** kW
